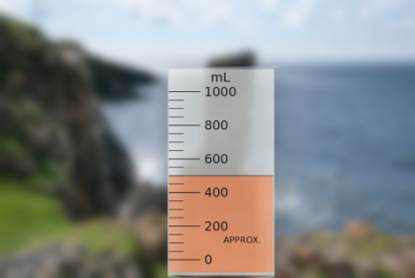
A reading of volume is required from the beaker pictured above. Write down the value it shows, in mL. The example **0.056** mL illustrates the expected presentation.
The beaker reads **500** mL
